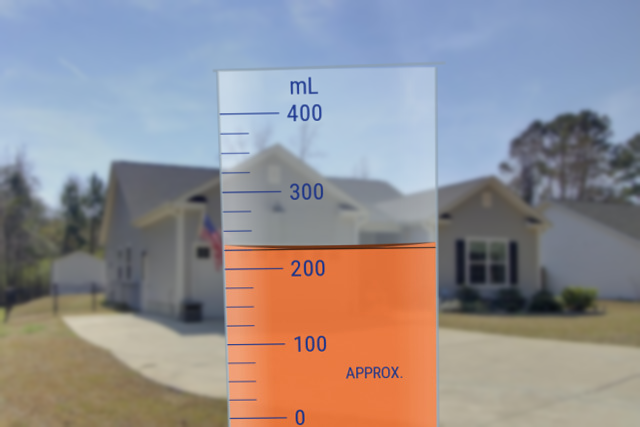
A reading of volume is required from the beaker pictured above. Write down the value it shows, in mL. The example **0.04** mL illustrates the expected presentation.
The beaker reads **225** mL
